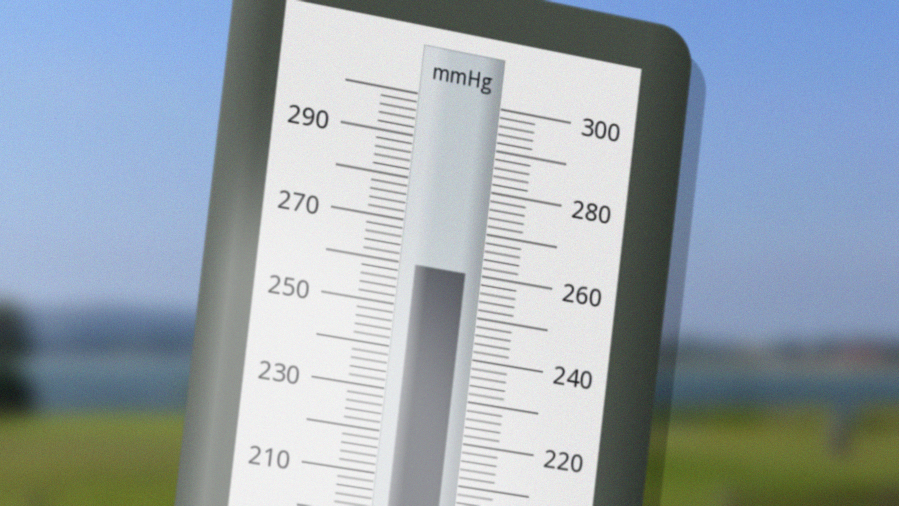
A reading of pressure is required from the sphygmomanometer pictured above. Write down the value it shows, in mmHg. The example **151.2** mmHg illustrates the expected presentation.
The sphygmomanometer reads **260** mmHg
